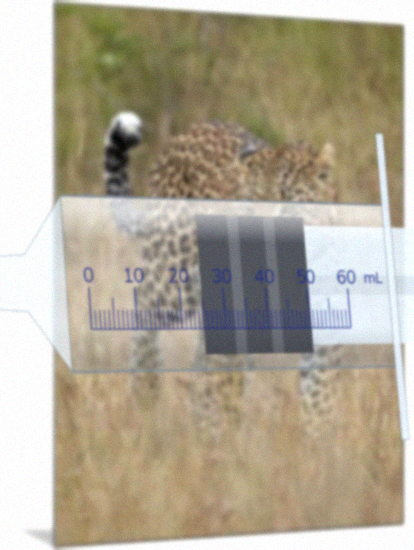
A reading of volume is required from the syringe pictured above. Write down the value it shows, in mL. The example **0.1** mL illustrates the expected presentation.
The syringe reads **25** mL
